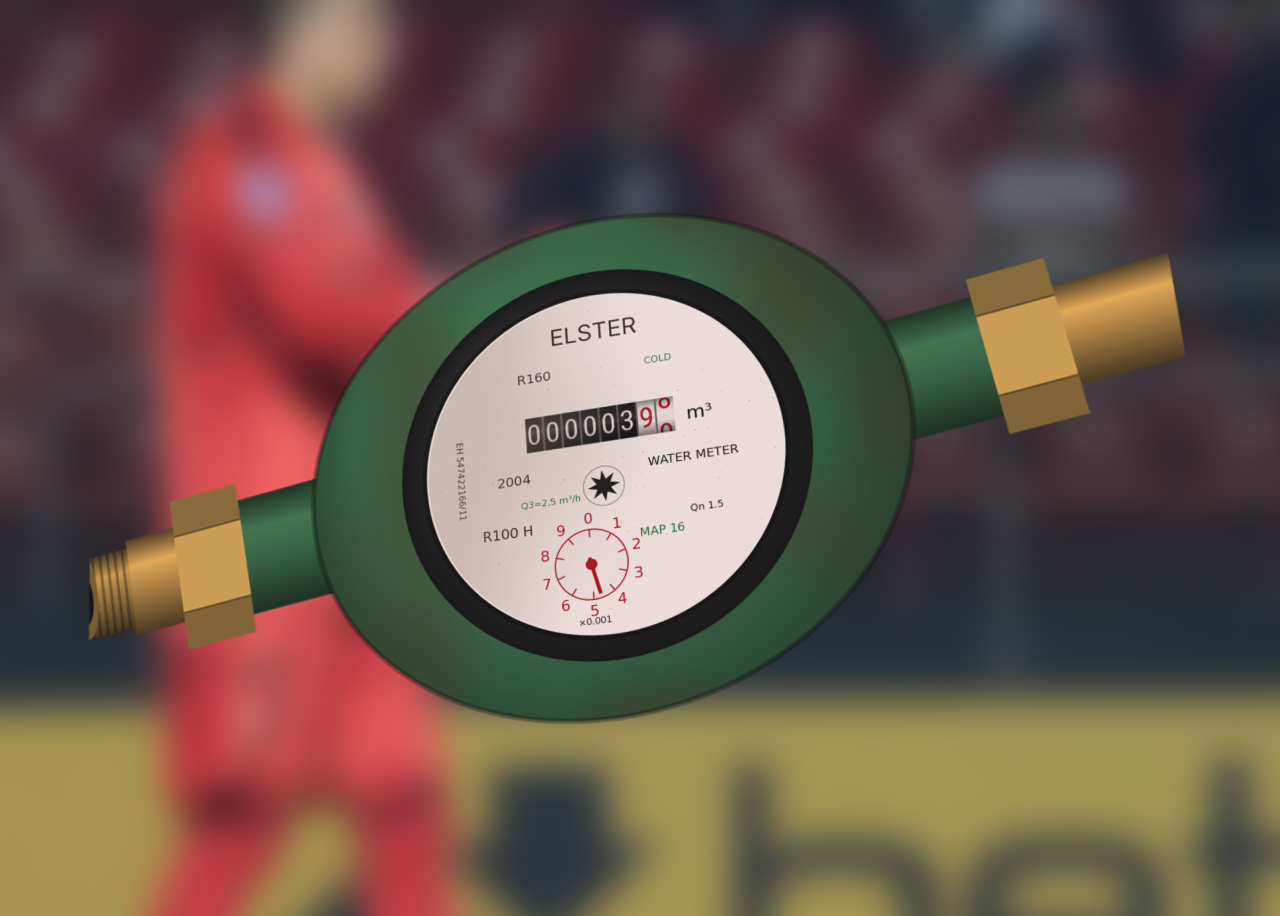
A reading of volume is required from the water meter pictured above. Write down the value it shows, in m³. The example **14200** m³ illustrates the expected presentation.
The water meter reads **3.984** m³
